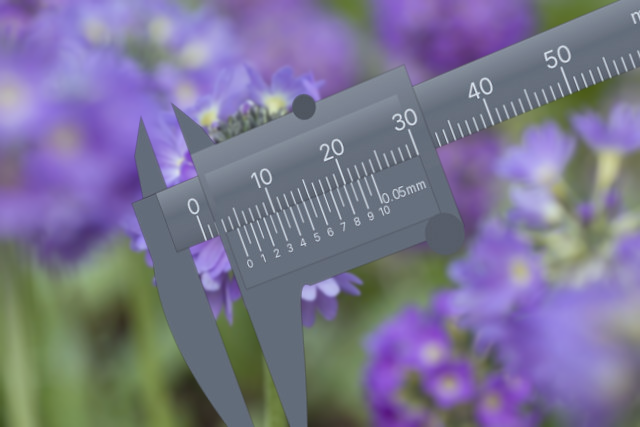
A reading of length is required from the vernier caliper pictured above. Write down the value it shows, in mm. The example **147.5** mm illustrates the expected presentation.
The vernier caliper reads **4.6** mm
